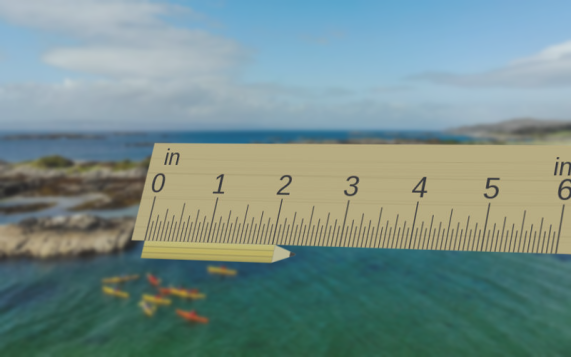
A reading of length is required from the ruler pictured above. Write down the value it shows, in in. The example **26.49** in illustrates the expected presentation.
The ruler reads **2.375** in
